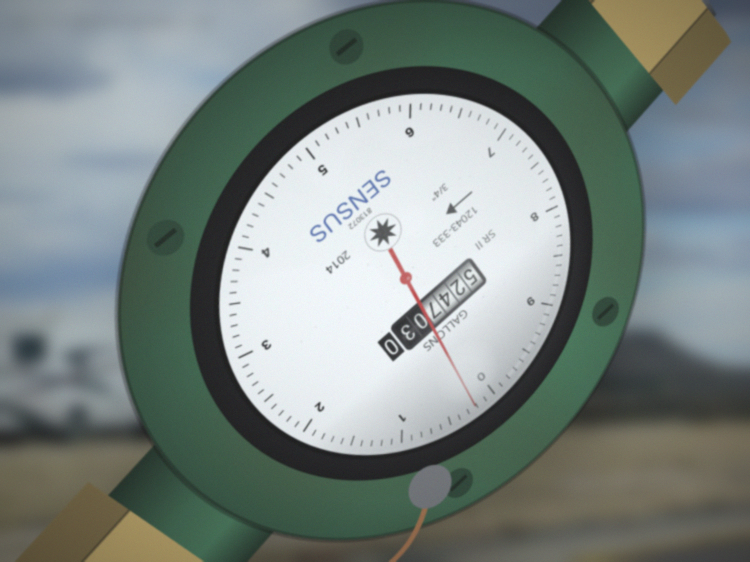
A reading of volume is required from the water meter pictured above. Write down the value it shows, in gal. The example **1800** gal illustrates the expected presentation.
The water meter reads **5247030.2** gal
